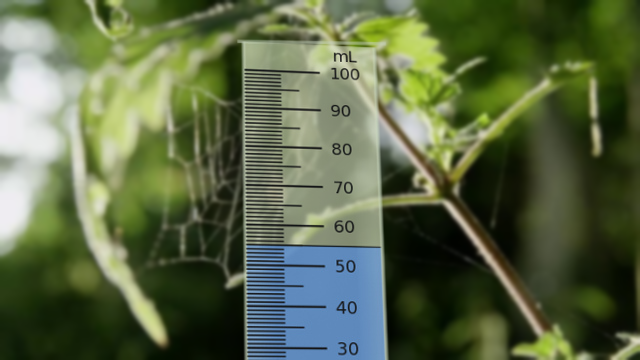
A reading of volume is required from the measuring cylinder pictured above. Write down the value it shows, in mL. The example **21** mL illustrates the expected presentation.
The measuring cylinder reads **55** mL
